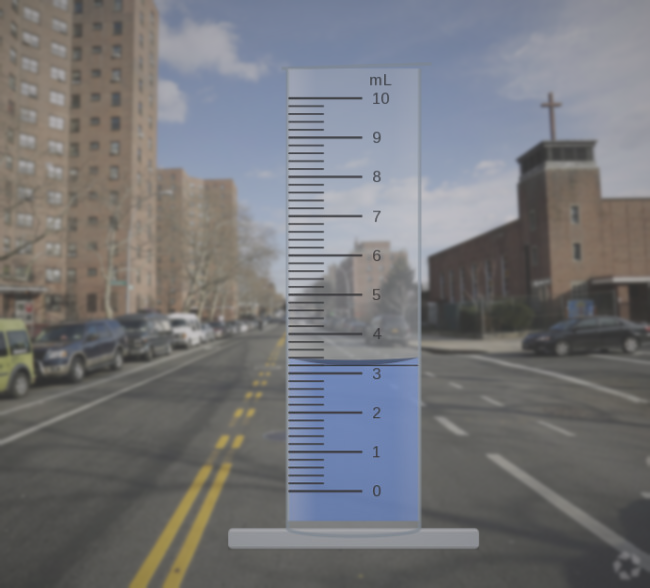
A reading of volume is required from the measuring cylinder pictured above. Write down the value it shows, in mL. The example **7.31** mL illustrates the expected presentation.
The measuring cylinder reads **3.2** mL
